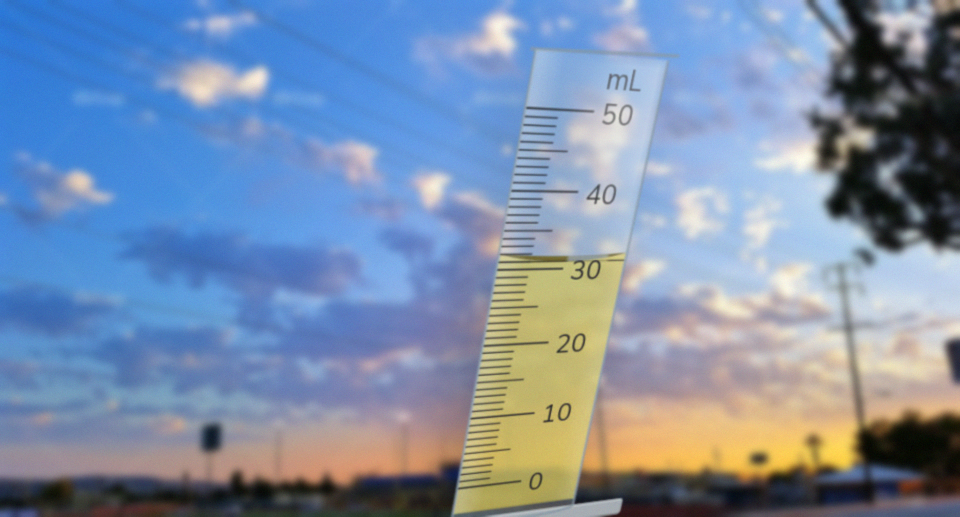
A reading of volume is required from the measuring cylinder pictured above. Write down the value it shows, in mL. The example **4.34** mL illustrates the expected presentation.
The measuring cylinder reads **31** mL
